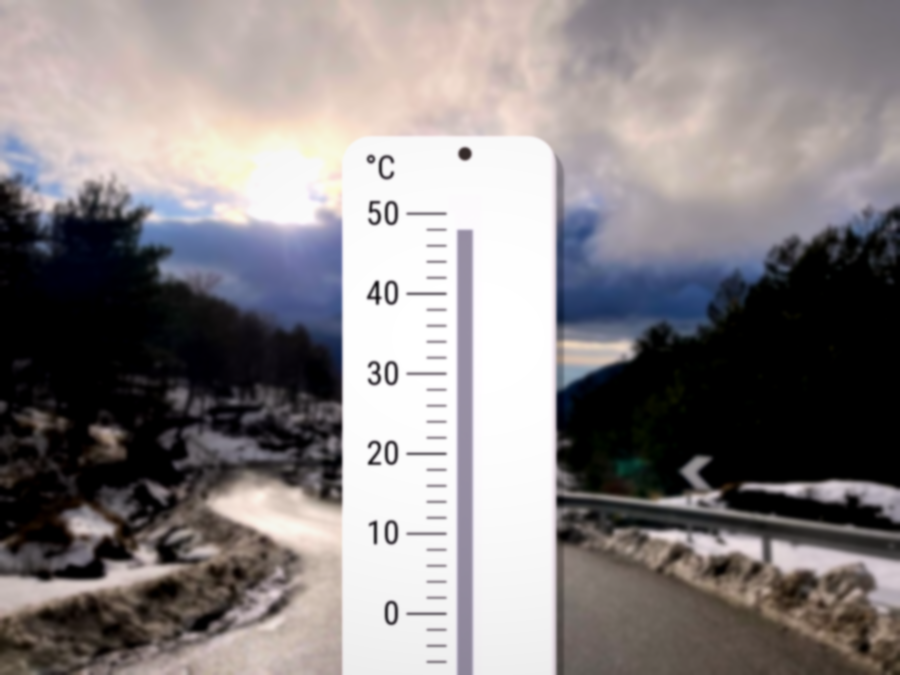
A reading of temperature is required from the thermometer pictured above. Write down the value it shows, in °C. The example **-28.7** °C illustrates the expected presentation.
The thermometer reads **48** °C
